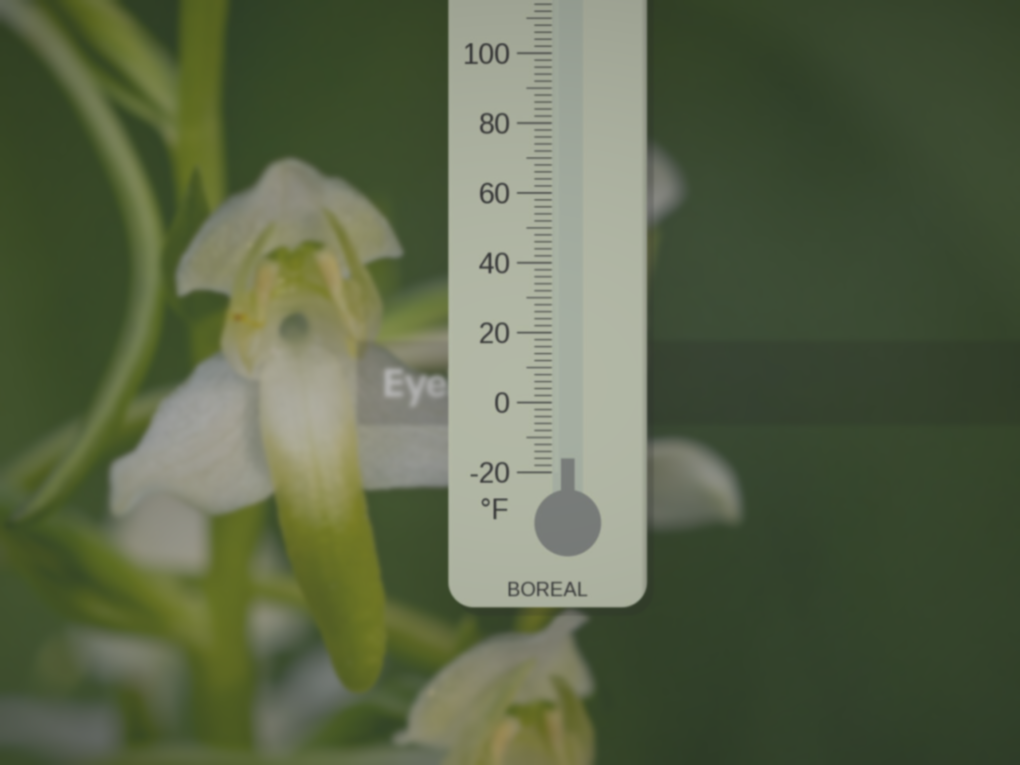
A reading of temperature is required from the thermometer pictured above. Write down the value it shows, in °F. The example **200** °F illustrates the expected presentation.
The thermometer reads **-16** °F
